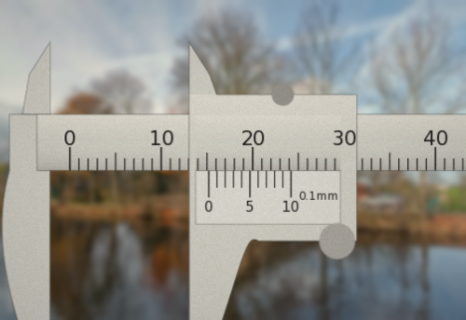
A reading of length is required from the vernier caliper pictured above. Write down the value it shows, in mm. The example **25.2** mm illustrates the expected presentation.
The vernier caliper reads **15.2** mm
